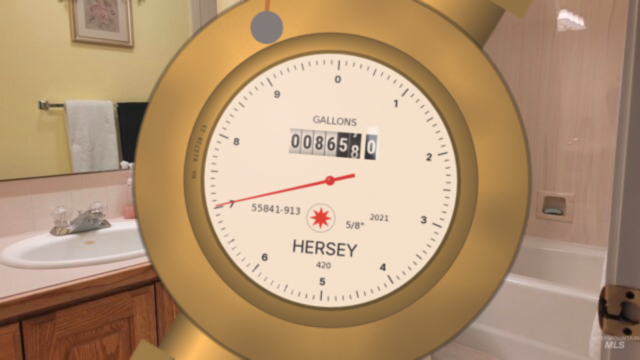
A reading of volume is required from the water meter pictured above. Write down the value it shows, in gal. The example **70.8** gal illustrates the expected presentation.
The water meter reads **86577.0** gal
